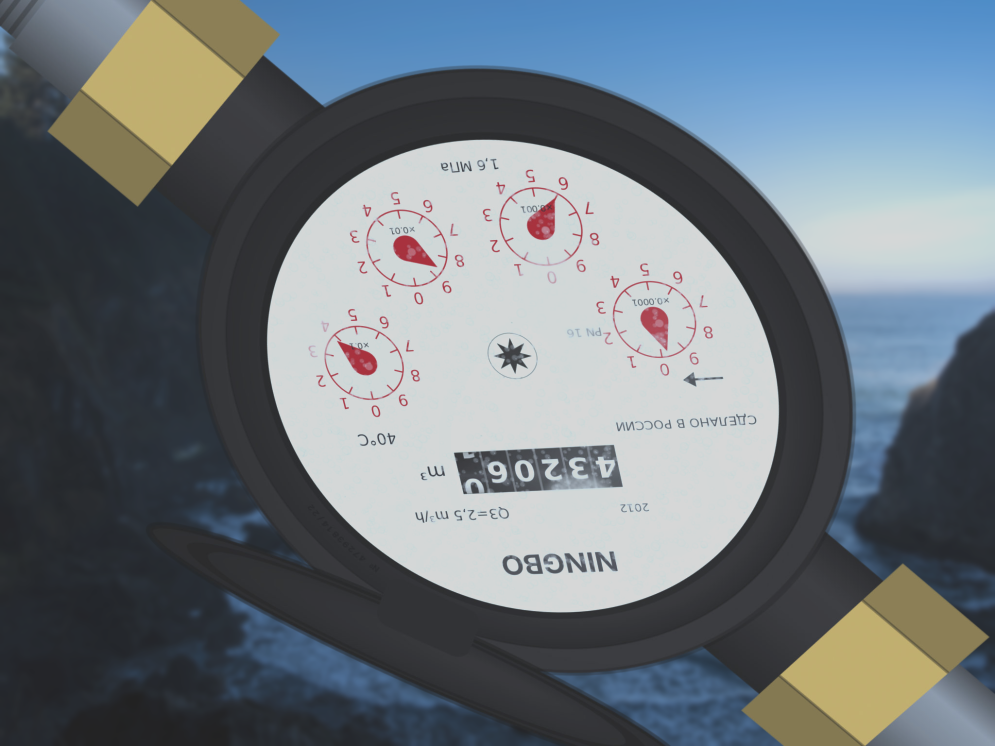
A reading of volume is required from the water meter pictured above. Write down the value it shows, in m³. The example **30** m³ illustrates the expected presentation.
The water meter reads **432060.3859** m³
